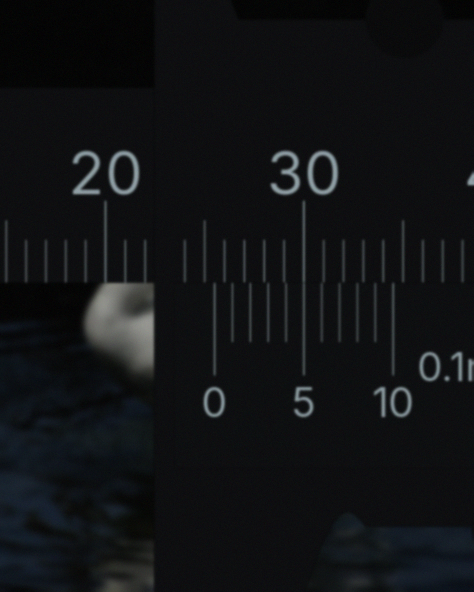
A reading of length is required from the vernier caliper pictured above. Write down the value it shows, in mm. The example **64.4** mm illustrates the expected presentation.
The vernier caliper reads **25.5** mm
